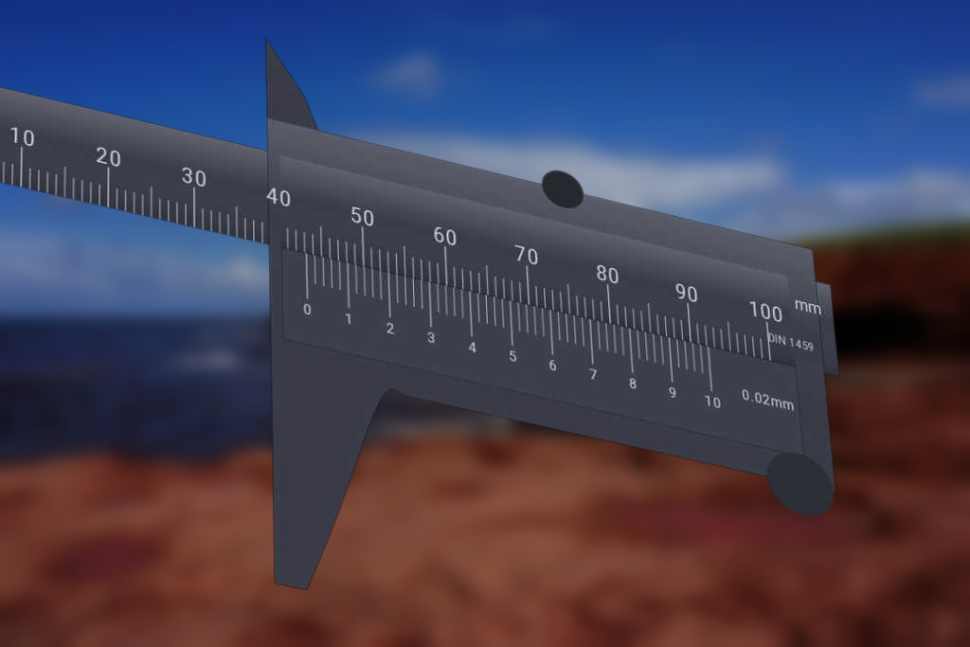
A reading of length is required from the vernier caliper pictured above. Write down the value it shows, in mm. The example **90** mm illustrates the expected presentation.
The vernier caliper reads **43.2** mm
